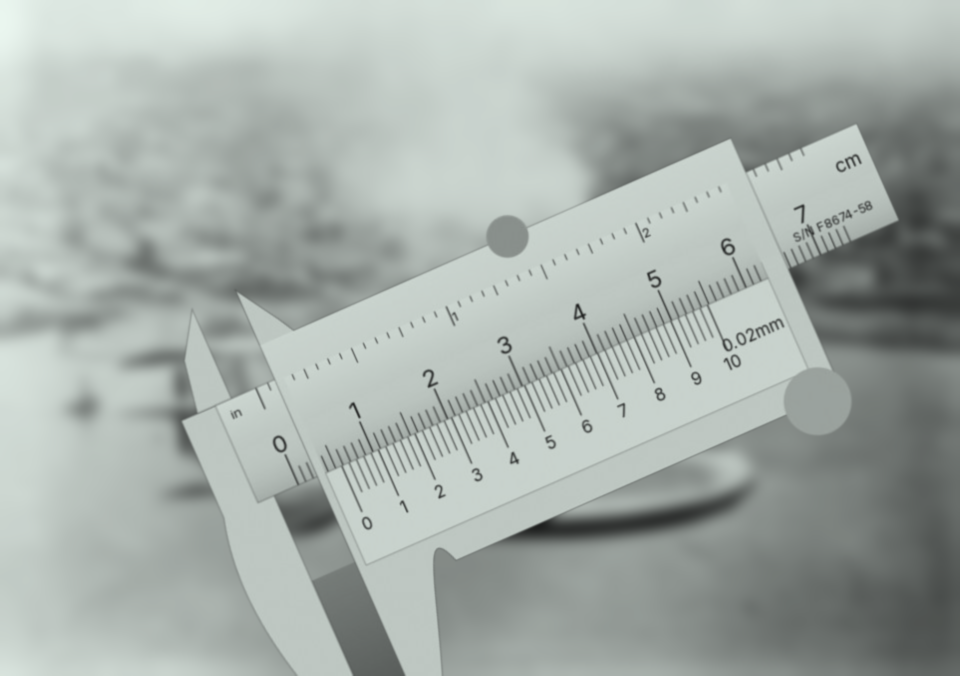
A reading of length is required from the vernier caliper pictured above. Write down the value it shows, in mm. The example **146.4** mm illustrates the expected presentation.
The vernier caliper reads **5.8** mm
